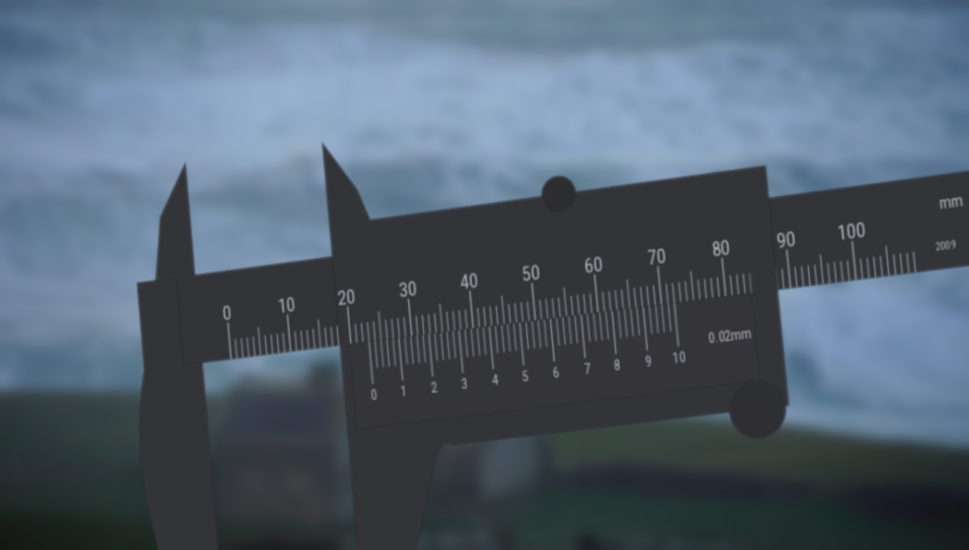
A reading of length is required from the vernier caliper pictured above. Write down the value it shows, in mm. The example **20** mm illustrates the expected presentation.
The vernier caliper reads **23.0** mm
